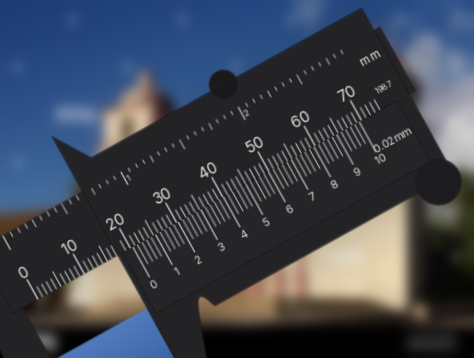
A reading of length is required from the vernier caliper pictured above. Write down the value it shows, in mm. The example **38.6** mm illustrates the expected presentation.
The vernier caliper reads **20.5** mm
